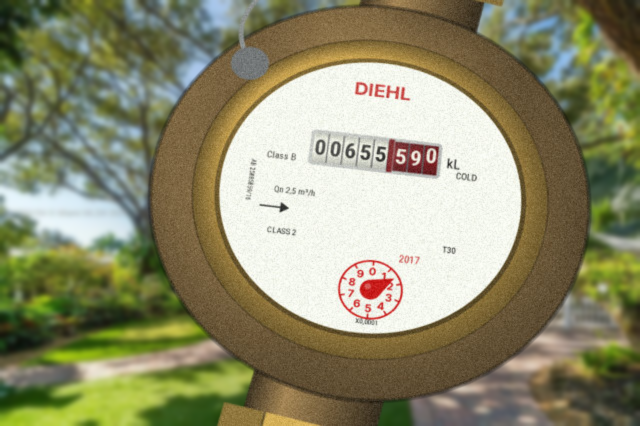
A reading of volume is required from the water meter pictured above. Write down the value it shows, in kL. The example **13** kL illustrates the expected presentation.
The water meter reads **655.5901** kL
